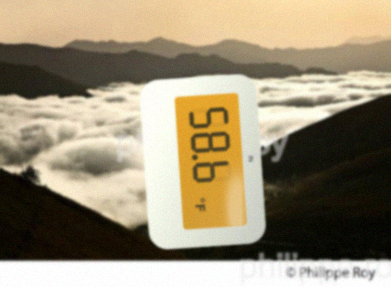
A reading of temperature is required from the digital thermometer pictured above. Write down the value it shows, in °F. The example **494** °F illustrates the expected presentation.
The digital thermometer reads **58.6** °F
